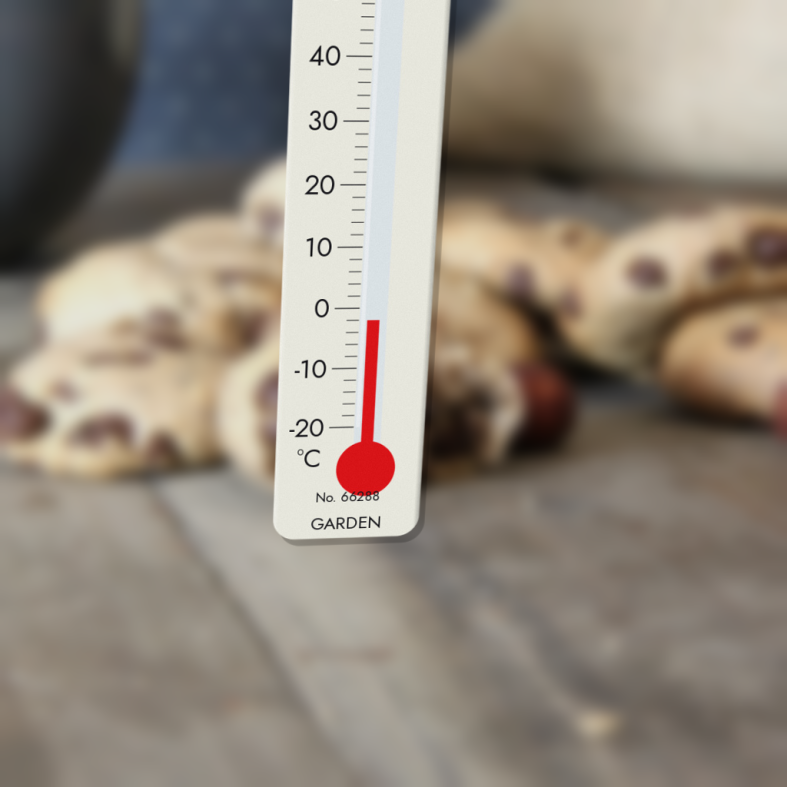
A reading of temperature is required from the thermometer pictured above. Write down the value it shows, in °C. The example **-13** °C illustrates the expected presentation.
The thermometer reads **-2** °C
